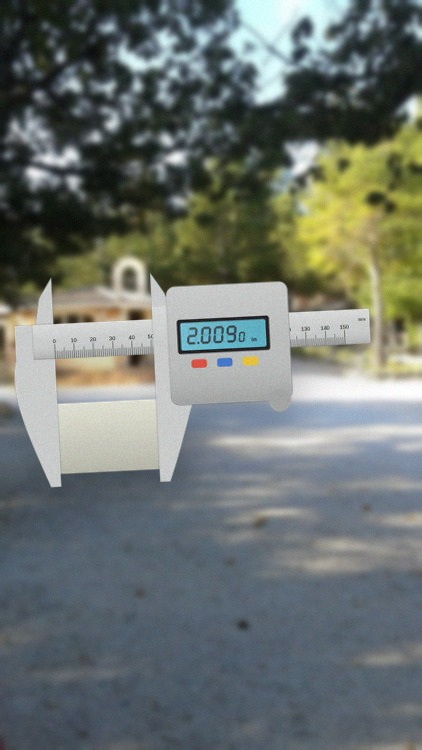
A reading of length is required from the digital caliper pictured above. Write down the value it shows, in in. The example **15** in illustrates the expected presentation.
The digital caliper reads **2.0090** in
